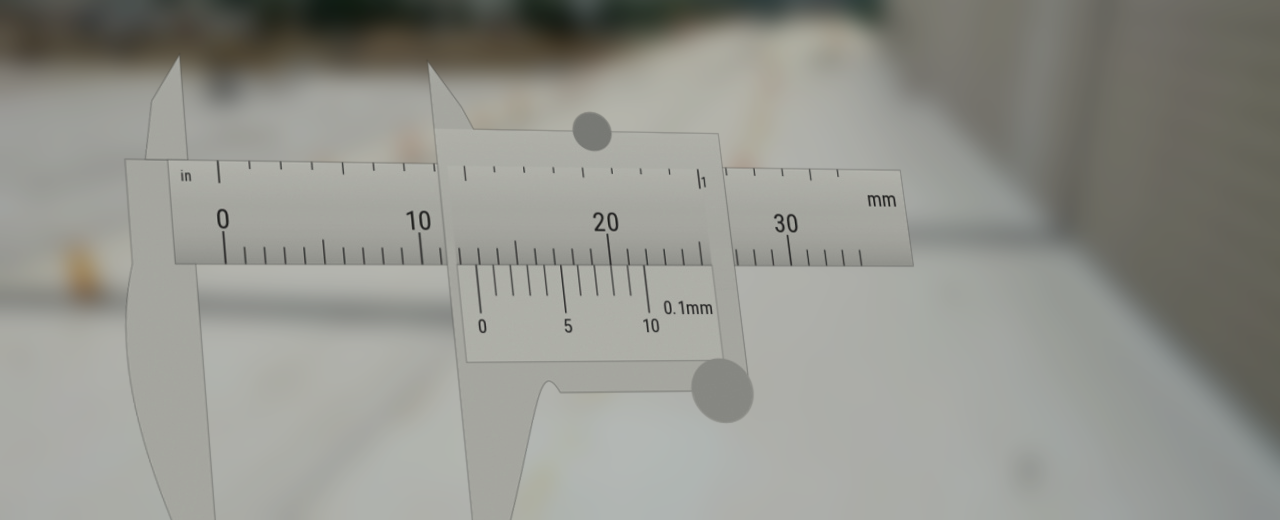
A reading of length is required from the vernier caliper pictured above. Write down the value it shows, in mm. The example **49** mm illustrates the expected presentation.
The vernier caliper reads **12.8** mm
